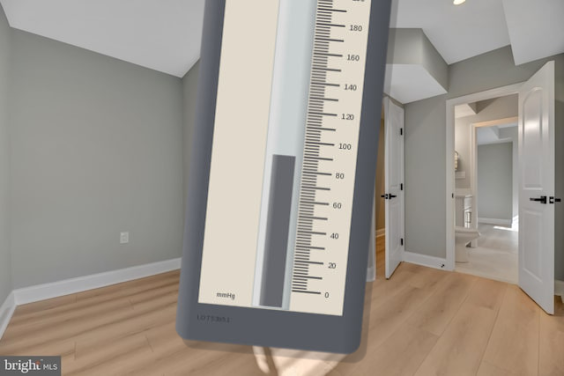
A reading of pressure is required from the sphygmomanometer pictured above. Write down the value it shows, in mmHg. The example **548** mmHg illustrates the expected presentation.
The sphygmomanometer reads **90** mmHg
